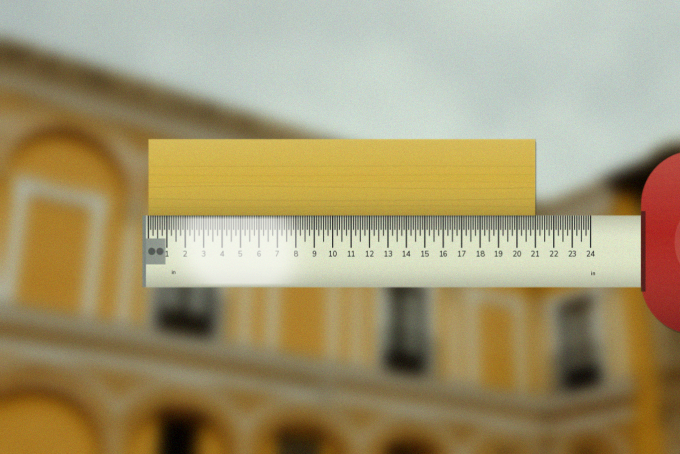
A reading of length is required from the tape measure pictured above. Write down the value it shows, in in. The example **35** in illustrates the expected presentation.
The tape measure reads **21** in
